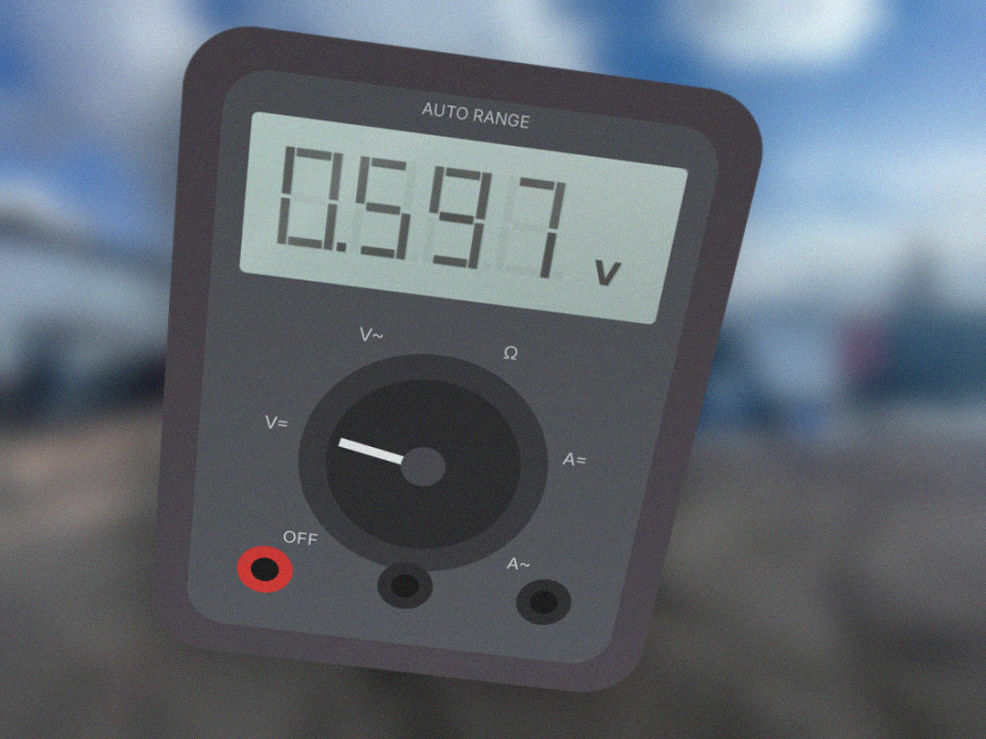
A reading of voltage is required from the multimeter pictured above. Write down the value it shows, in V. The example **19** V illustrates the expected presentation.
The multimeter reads **0.597** V
